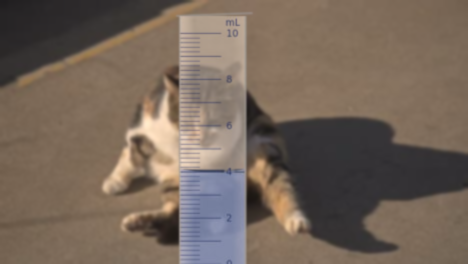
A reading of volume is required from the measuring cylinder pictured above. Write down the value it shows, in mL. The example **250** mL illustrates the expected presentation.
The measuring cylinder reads **4** mL
